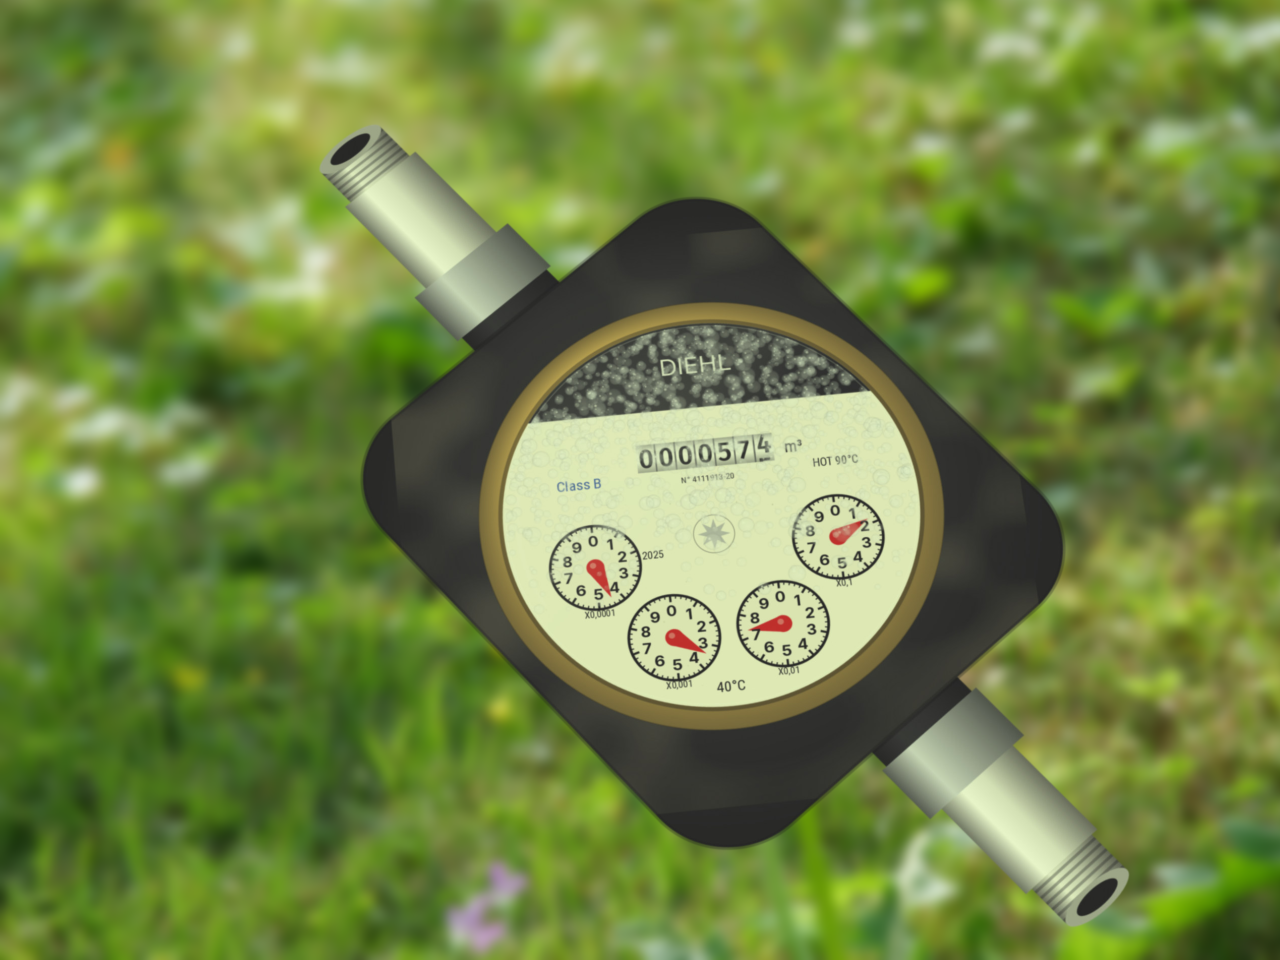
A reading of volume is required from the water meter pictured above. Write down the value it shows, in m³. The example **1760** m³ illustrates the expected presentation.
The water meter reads **574.1734** m³
